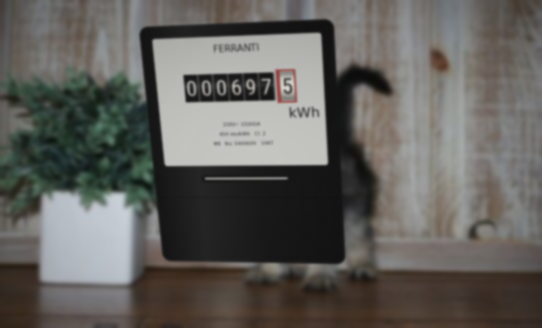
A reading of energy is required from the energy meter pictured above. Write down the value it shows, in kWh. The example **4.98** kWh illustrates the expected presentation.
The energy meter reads **697.5** kWh
